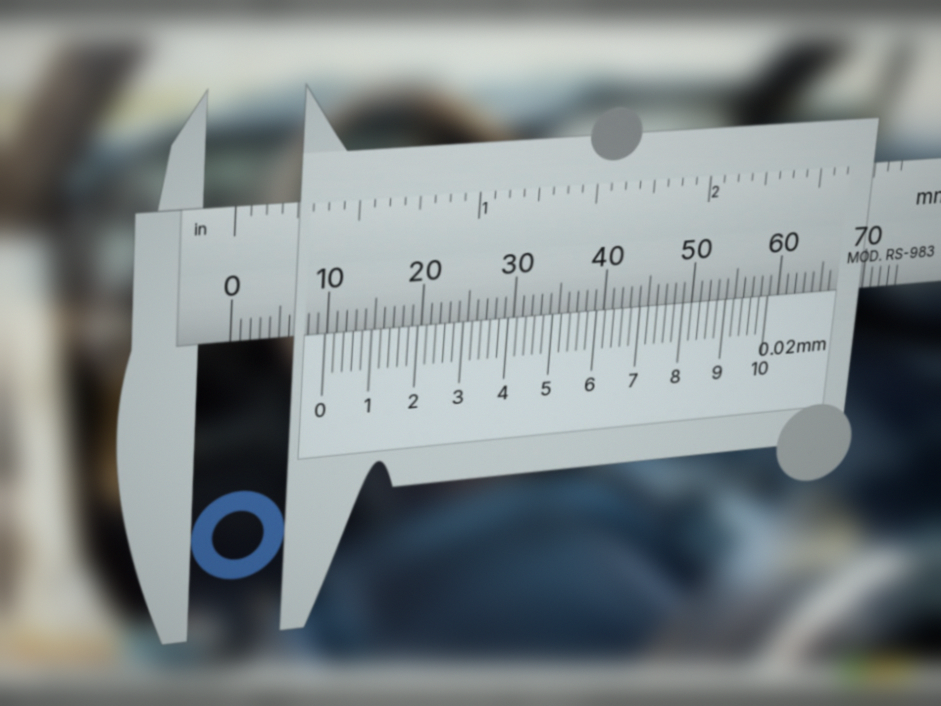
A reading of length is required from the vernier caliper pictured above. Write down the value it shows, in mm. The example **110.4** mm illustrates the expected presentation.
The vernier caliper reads **9.8** mm
